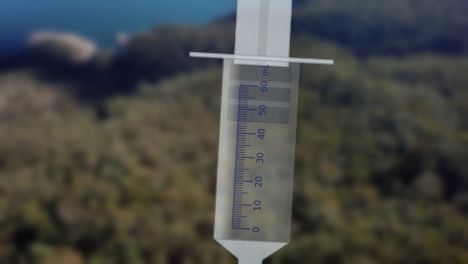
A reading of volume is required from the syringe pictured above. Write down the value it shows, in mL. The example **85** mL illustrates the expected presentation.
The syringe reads **45** mL
